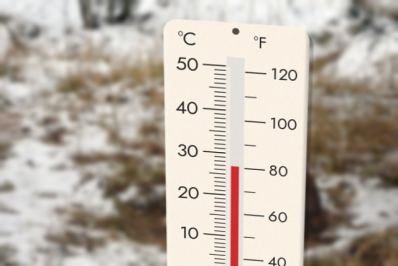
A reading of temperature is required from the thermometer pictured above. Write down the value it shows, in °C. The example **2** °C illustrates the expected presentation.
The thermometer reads **27** °C
